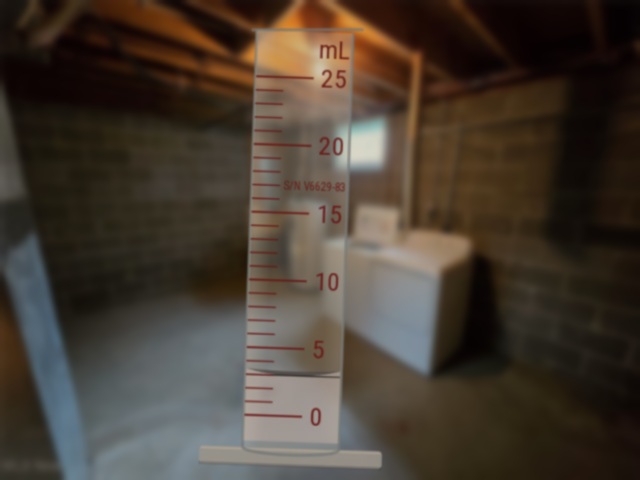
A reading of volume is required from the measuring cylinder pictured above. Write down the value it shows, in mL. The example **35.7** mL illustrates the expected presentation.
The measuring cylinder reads **3** mL
